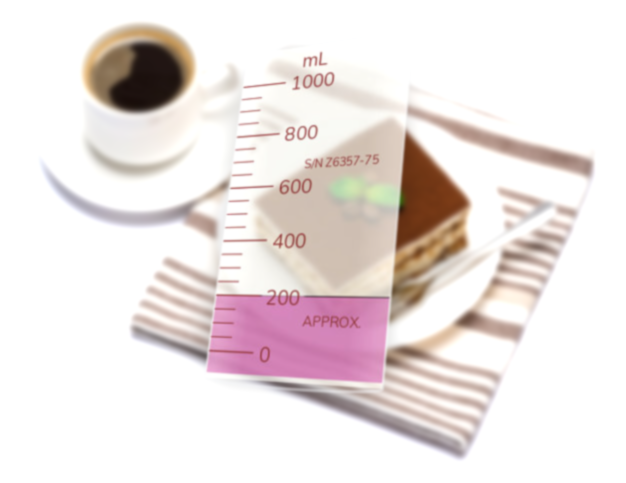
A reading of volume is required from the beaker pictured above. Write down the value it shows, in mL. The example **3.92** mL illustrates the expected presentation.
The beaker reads **200** mL
